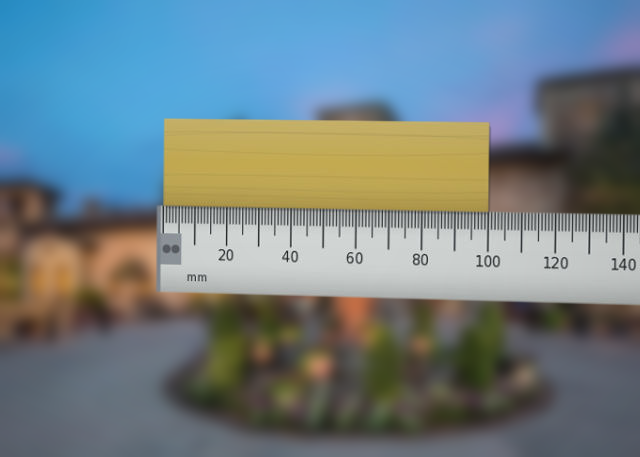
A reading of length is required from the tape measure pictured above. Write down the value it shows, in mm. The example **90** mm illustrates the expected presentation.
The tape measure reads **100** mm
